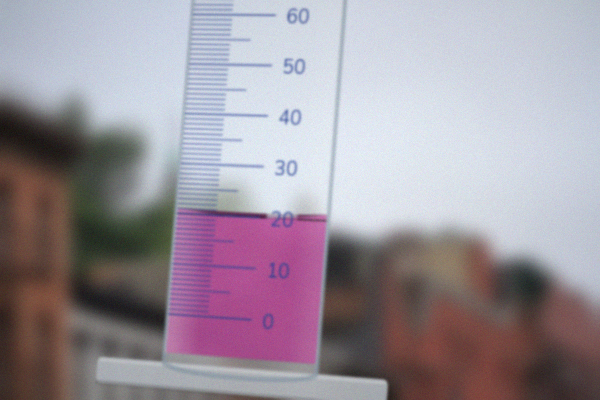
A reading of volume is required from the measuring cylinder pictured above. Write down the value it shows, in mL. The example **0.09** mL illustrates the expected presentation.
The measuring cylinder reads **20** mL
